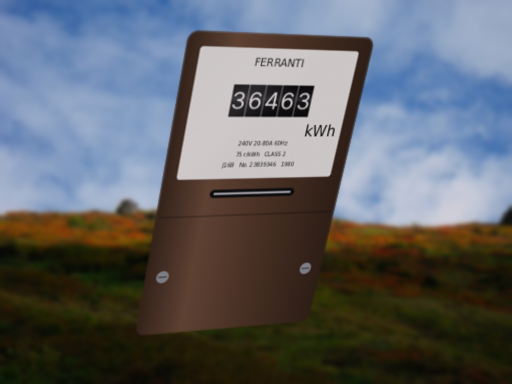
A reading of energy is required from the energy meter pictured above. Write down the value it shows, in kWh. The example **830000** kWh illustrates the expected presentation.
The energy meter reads **36463** kWh
